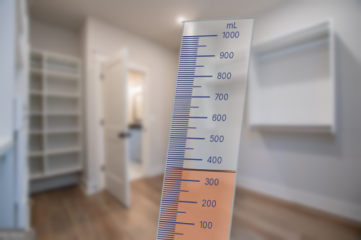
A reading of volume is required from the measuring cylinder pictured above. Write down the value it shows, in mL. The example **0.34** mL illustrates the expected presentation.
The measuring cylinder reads **350** mL
